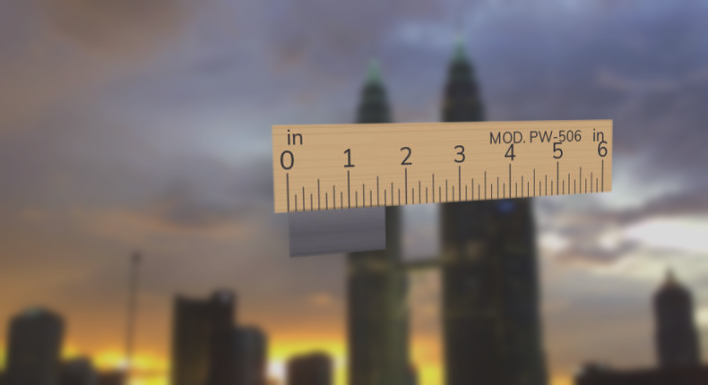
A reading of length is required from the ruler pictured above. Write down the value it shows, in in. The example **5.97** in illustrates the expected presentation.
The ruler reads **1.625** in
